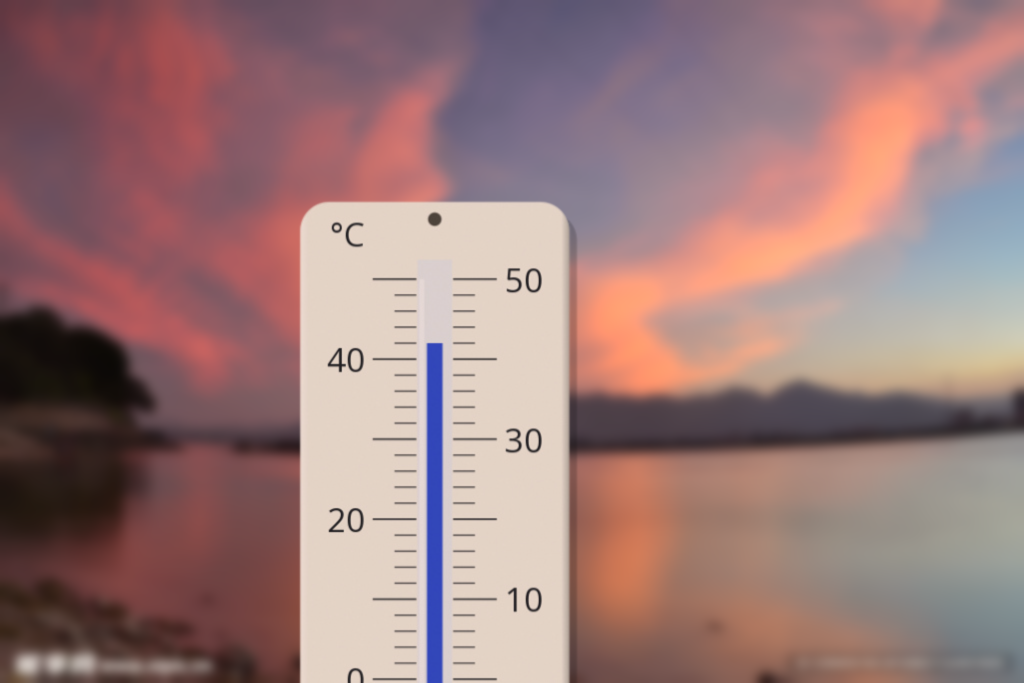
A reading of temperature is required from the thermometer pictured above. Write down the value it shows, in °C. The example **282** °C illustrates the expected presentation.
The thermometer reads **42** °C
